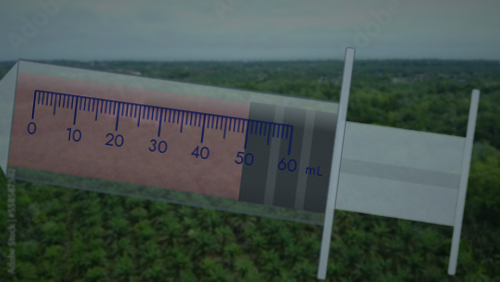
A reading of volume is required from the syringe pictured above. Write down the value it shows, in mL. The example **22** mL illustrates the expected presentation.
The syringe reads **50** mL
